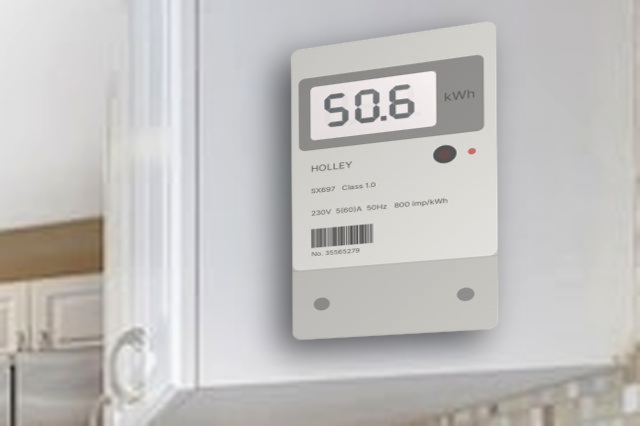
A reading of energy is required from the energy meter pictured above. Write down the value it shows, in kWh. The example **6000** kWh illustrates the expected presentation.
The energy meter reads **50.6** kWh
